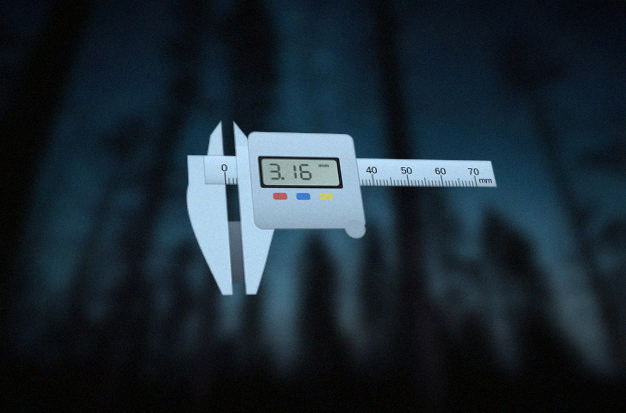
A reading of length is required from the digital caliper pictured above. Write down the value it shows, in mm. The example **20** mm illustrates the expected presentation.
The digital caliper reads **3.16** mm
